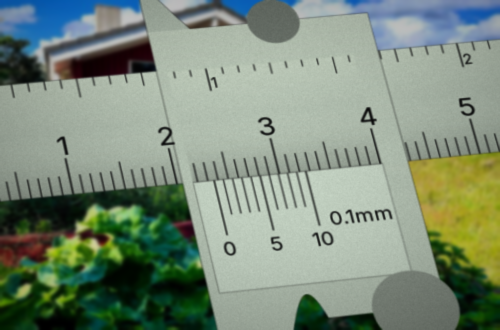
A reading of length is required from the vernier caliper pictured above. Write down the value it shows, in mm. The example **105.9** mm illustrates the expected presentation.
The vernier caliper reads **23.6** mm
